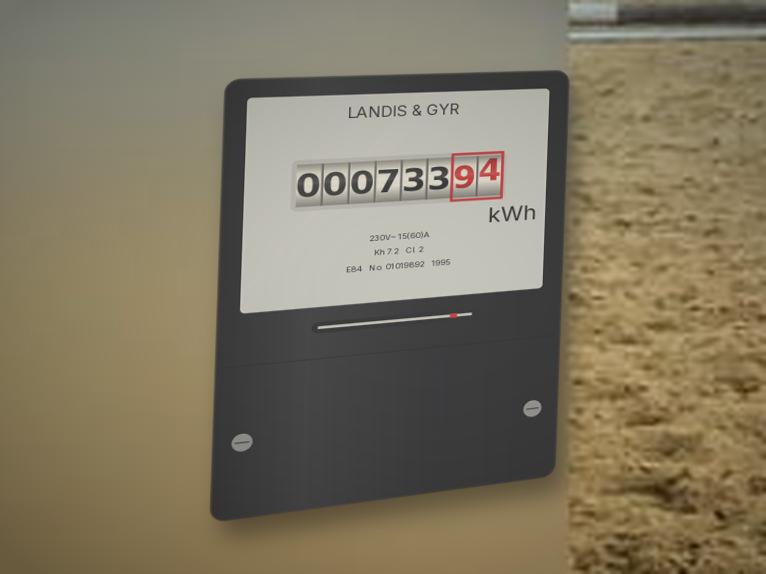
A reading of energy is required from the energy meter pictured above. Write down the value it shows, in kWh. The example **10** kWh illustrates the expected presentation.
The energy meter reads **733.94** kWh
